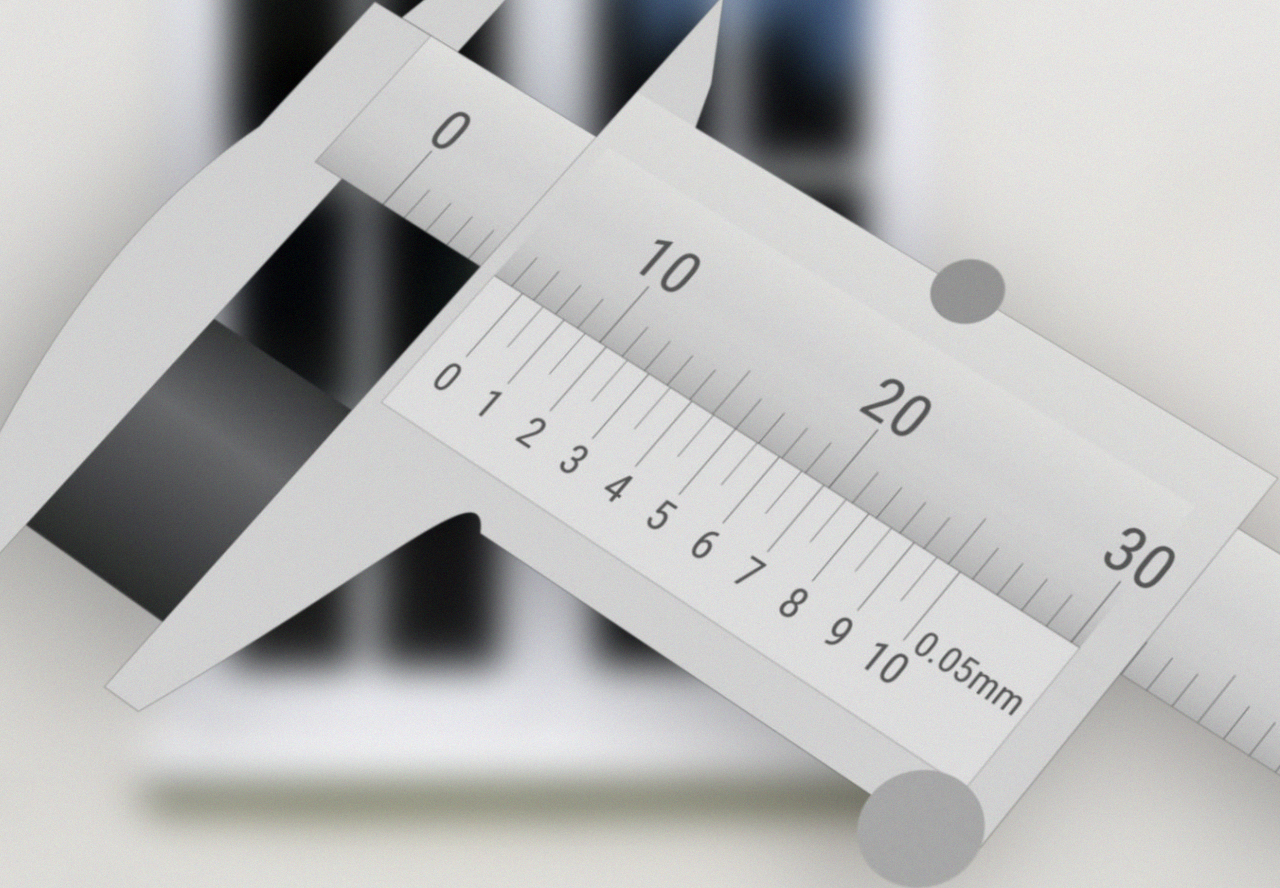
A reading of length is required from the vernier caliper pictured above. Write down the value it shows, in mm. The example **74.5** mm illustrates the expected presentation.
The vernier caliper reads **6.5** mm
